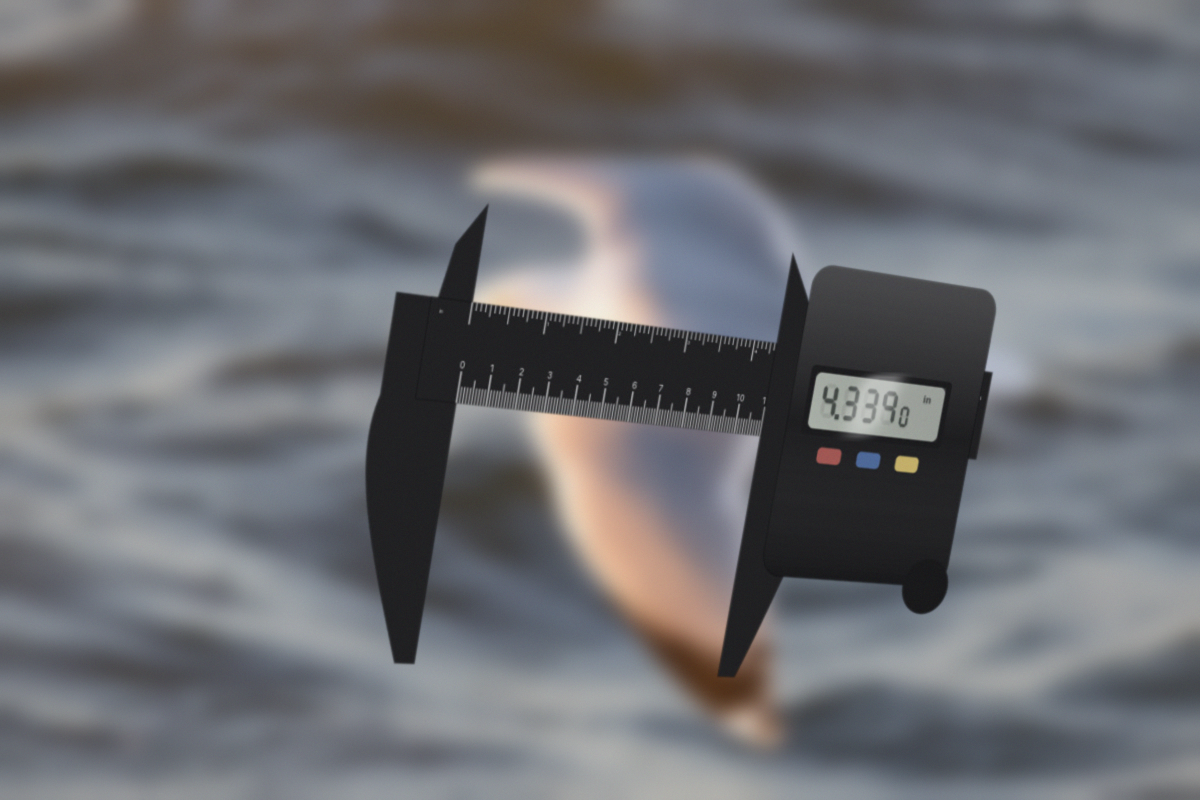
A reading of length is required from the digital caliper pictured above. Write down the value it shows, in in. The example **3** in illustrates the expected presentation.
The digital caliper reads **4.3390** in
